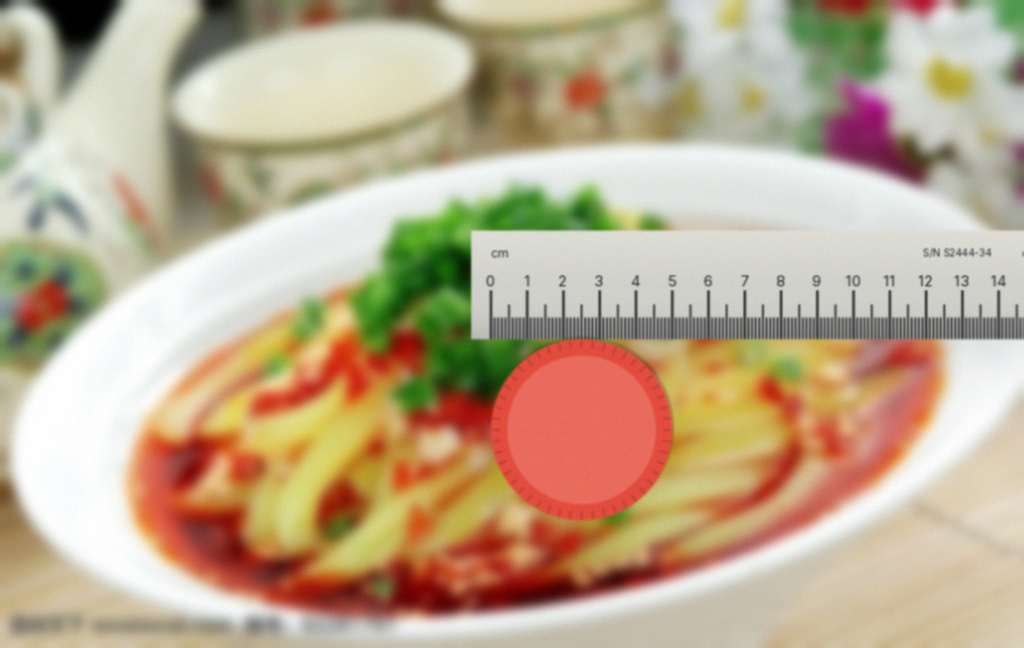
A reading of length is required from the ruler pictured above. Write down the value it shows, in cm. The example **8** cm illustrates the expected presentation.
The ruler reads **5** cm
